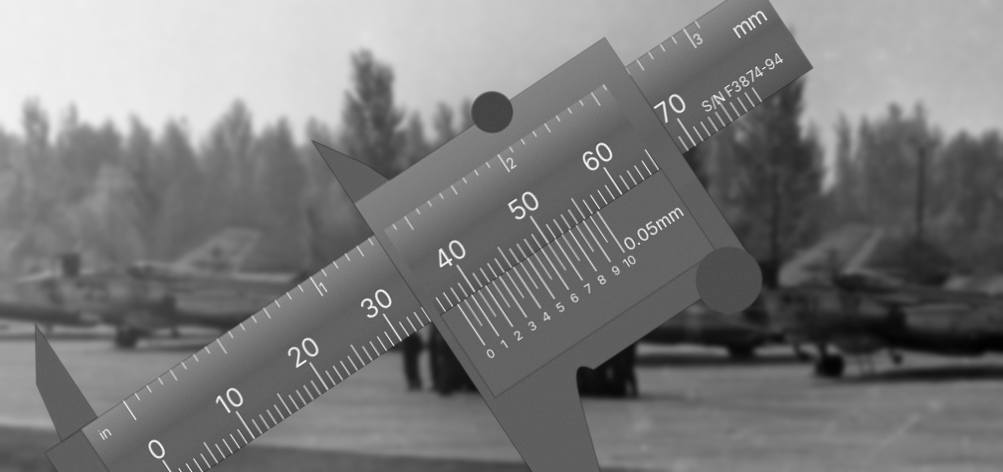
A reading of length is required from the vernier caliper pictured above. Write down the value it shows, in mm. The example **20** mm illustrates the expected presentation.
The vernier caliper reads **37.6** mm
